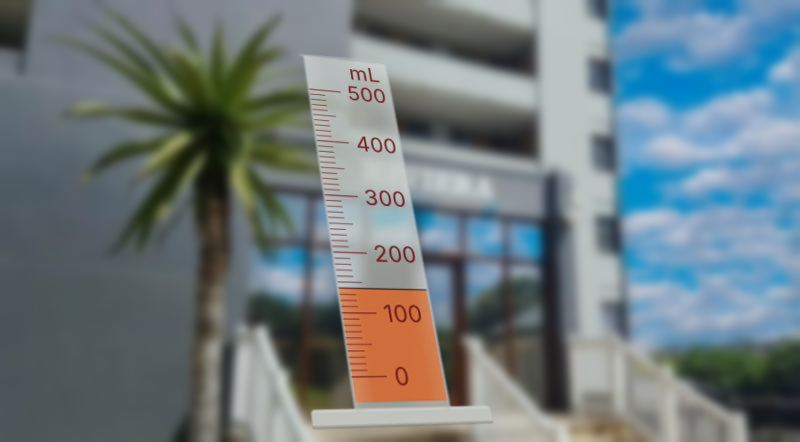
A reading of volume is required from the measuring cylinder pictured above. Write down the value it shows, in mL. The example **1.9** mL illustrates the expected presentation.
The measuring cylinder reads **140** mL
